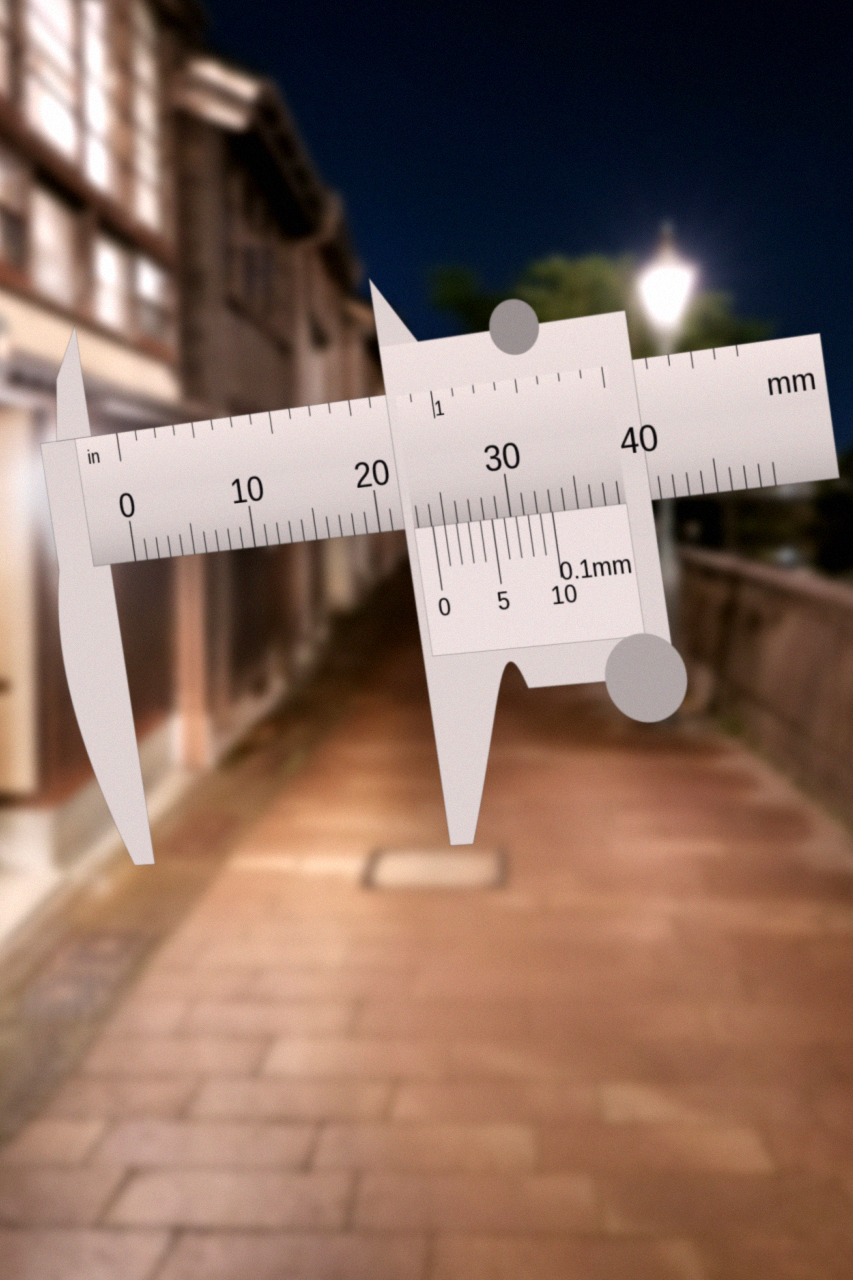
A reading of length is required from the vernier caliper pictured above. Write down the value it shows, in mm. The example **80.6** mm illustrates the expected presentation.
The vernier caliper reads **24.1** mm
